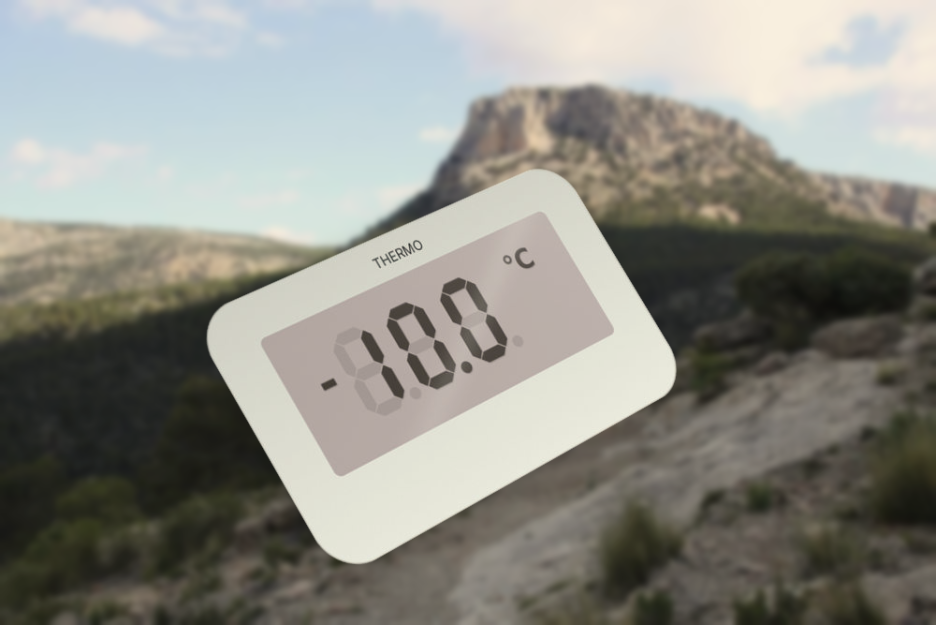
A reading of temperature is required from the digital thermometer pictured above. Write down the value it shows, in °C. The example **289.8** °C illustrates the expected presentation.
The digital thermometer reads **-10.0** °C
